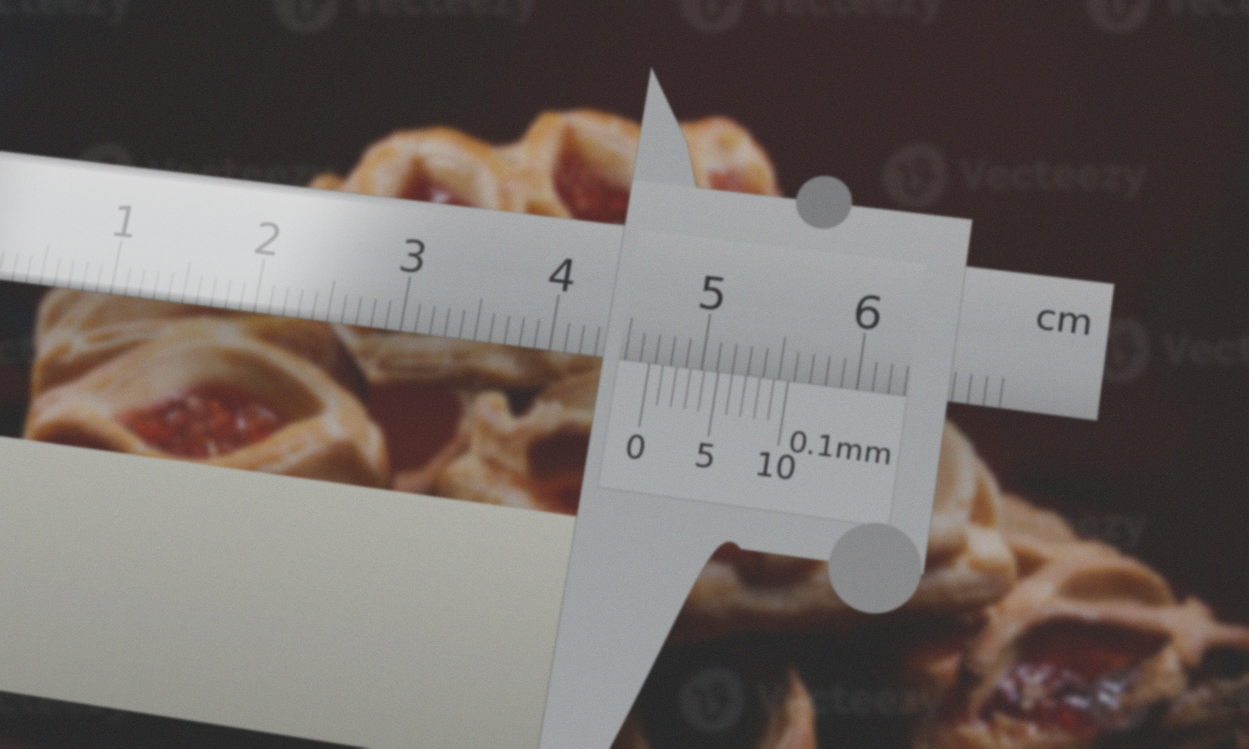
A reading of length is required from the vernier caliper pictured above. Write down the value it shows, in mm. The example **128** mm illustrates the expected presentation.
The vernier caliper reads **46.6** mm
